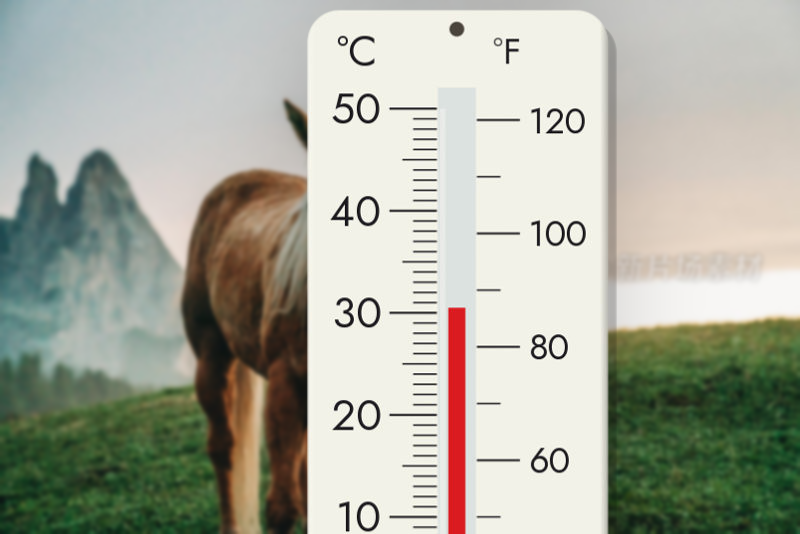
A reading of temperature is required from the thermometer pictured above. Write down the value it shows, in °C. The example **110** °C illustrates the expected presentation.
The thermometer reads **30.5** °C
